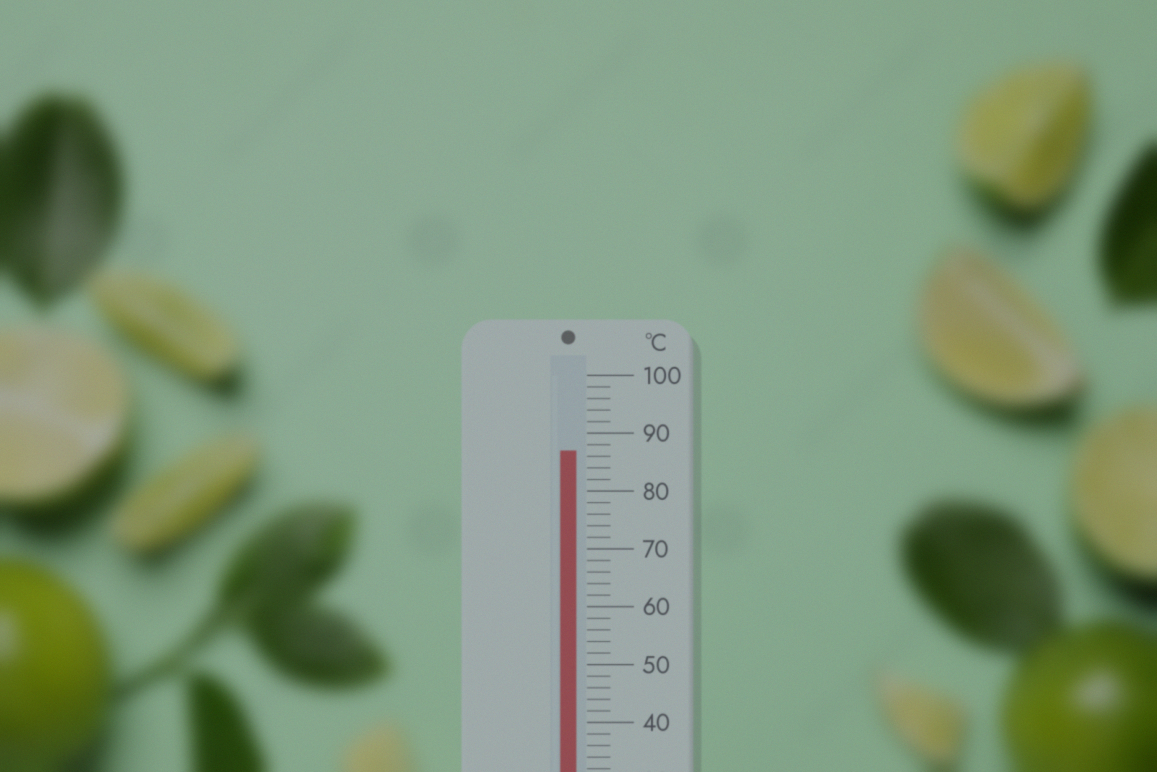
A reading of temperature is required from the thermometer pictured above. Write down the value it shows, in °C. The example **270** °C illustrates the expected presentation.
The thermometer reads **87** °C
